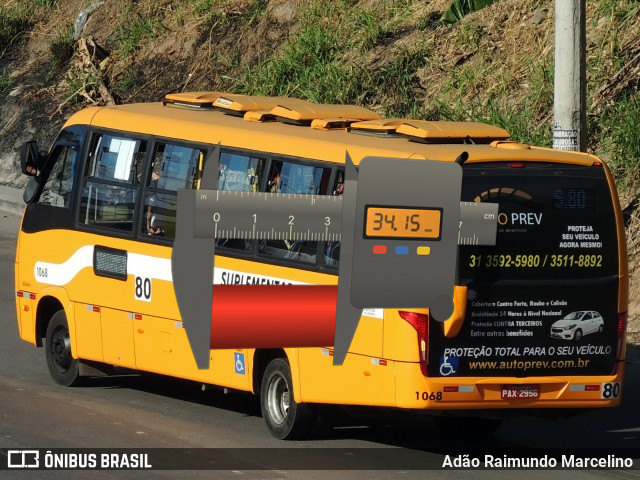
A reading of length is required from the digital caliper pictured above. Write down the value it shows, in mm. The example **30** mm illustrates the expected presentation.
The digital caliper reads **34.15** mm
